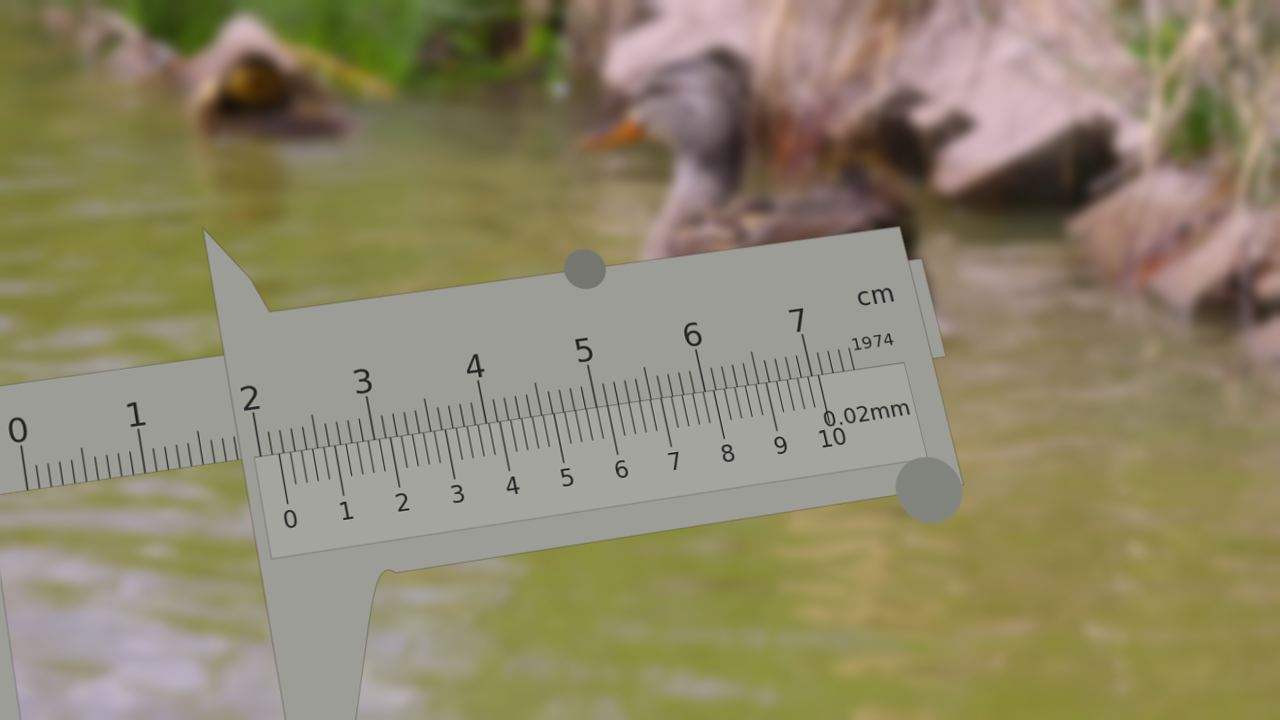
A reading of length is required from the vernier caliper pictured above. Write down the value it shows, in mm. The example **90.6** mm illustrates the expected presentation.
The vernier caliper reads **21.6** mm
